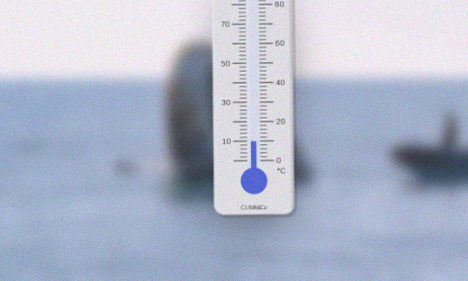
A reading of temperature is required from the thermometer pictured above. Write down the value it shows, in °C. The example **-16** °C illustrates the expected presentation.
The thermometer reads **10** °C
